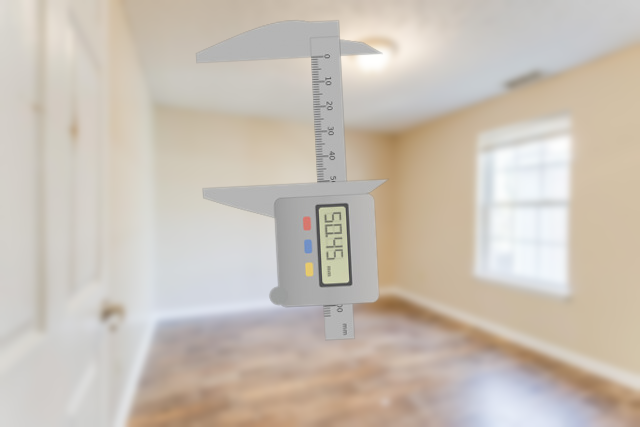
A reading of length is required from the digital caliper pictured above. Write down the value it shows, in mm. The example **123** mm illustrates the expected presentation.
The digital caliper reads **50.45** mm
